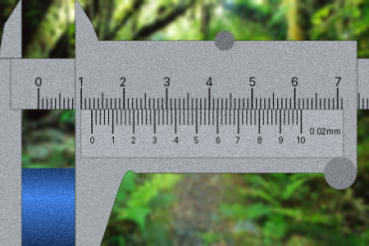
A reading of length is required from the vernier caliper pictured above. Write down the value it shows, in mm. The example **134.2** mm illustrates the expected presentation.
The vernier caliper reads **12.5** mm
